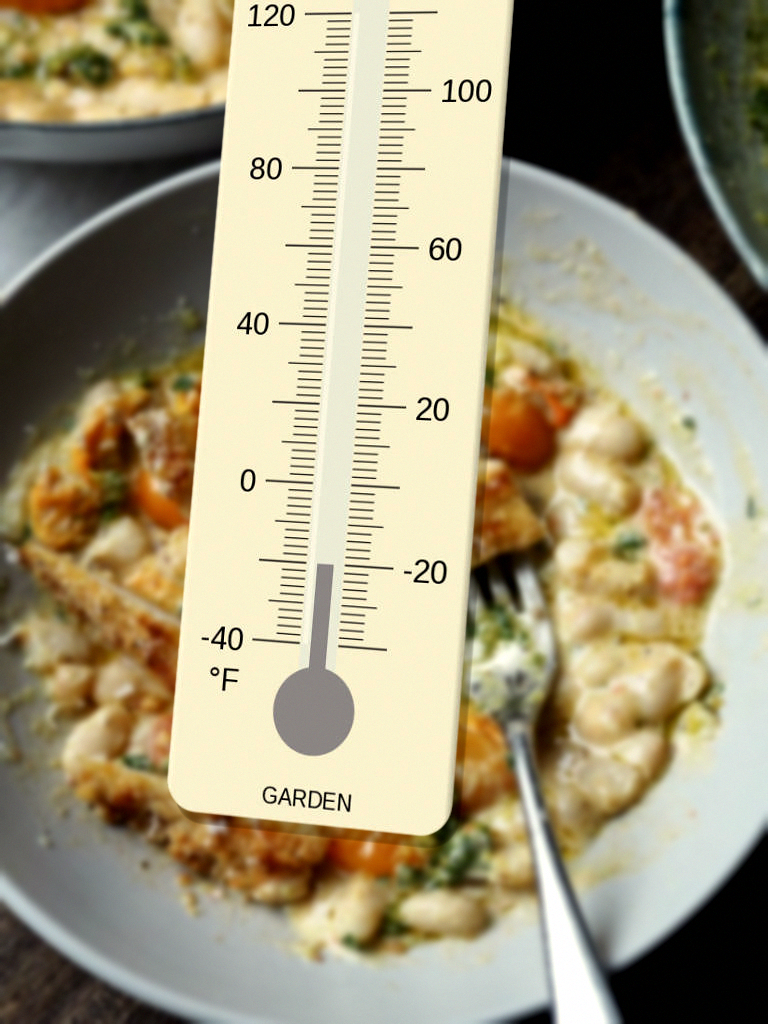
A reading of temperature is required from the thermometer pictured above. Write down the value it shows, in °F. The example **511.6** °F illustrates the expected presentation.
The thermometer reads **-20** °F
